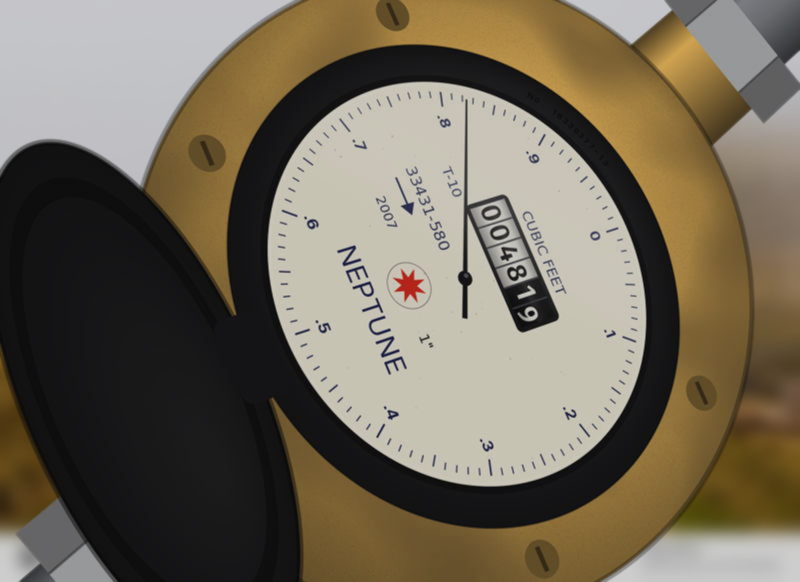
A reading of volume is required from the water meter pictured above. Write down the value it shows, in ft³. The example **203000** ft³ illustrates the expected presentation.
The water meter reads **4818.82** ft³
